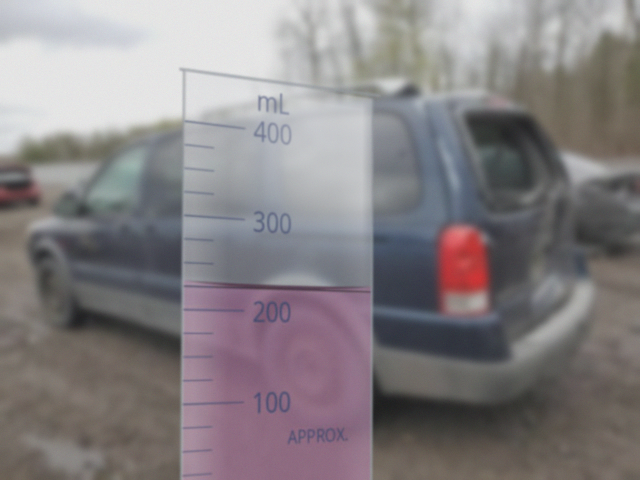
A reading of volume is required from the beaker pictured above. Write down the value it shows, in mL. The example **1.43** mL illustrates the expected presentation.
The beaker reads **225** mL
